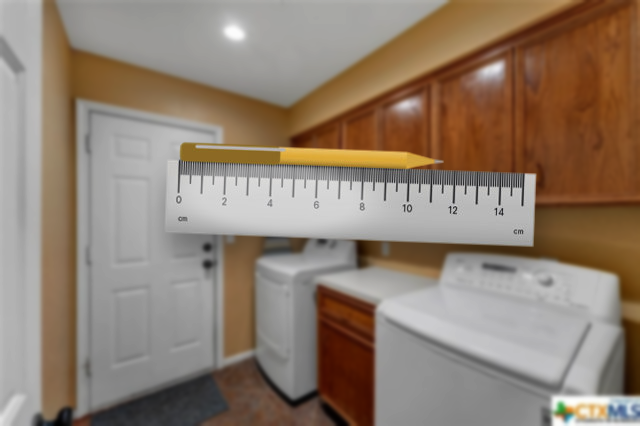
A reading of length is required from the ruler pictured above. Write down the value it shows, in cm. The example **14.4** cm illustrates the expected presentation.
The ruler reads **11.5** cm
